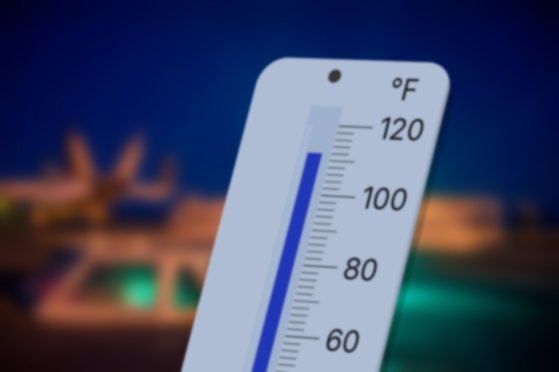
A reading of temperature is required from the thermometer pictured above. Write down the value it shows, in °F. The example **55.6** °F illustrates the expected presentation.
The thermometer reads **112** °F
